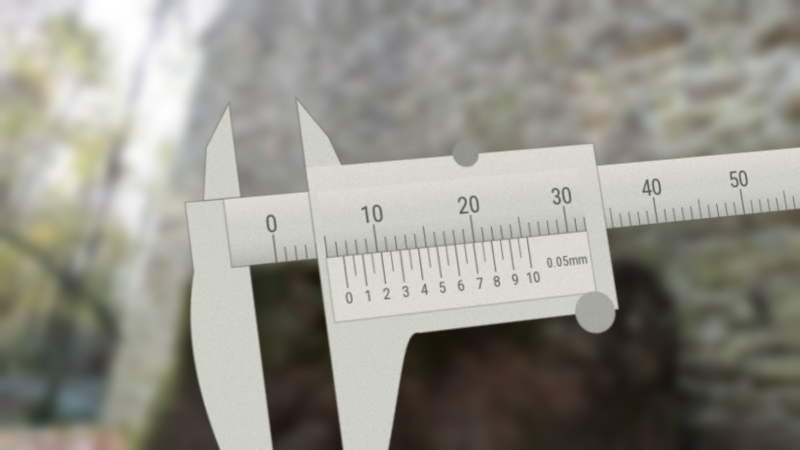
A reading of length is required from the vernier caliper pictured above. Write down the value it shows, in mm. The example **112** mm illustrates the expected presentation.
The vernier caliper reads **6.6** mm
